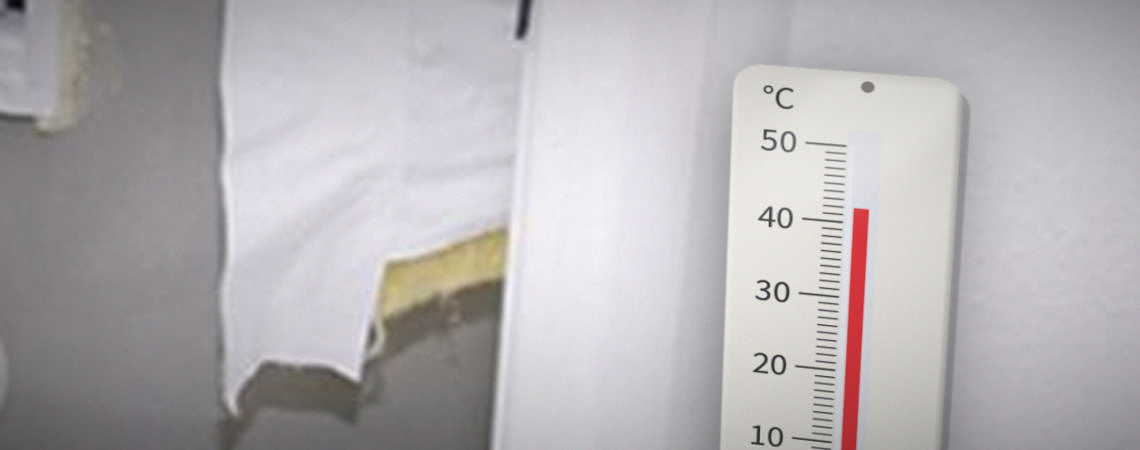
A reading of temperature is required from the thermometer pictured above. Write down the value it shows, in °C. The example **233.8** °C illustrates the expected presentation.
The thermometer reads **42** °C
